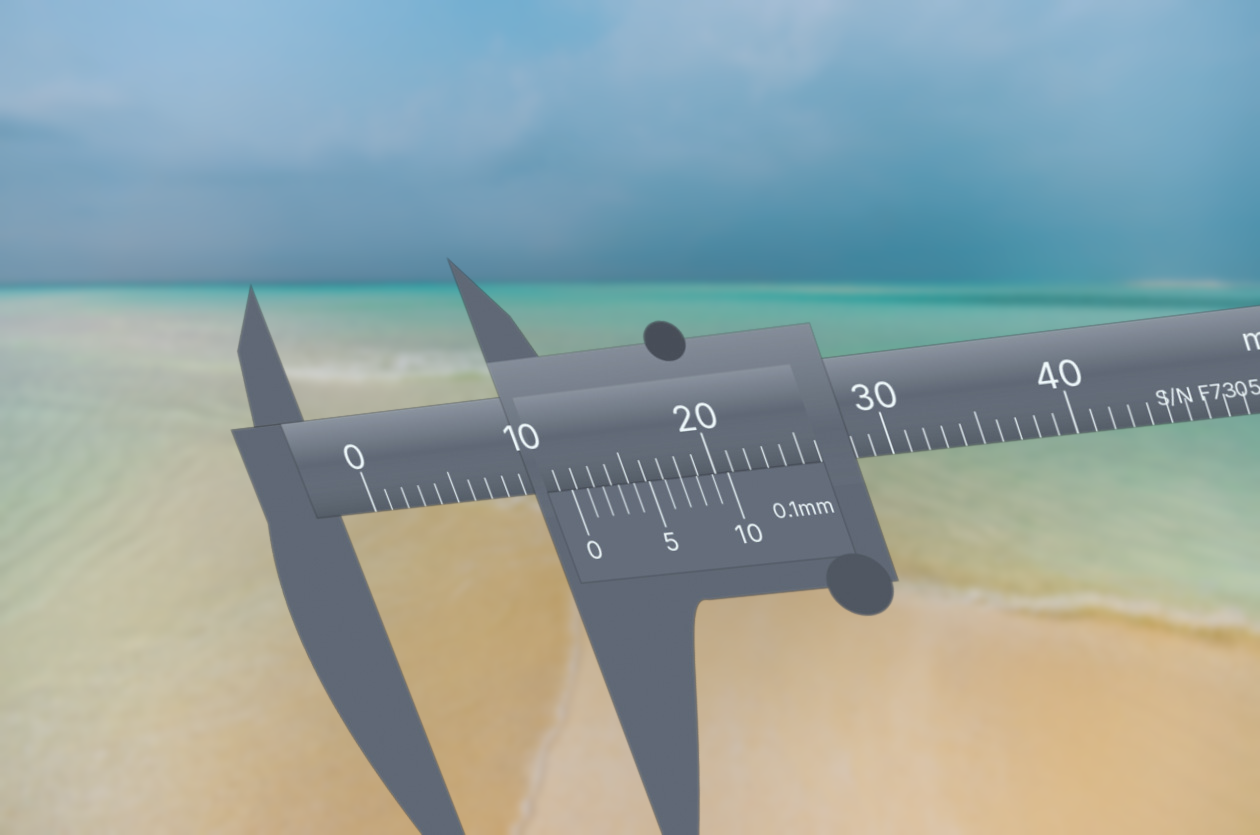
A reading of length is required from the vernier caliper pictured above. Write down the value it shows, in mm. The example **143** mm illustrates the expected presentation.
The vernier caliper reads **11.7** mm
